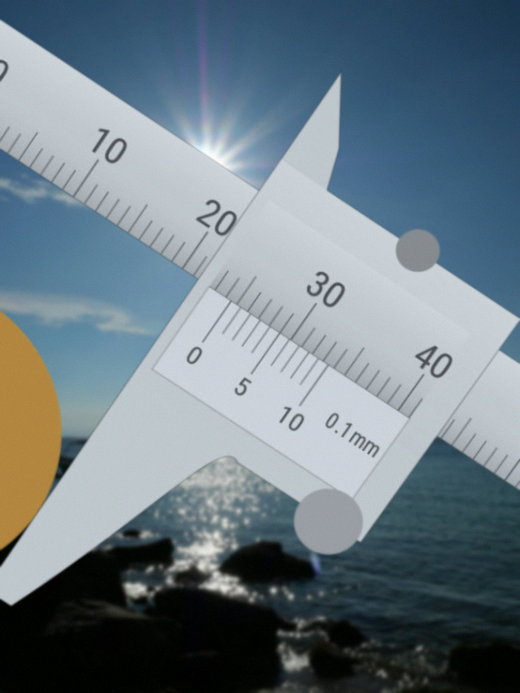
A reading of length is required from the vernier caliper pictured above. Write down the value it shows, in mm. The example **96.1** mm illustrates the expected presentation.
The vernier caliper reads **24.5** mm
